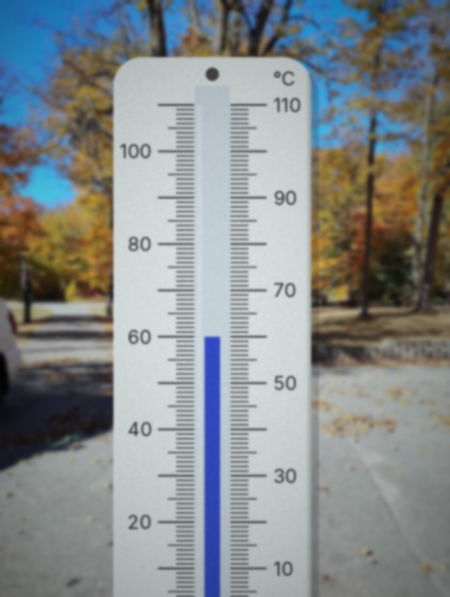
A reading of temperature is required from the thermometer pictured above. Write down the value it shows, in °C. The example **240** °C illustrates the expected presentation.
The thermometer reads **60** °C
